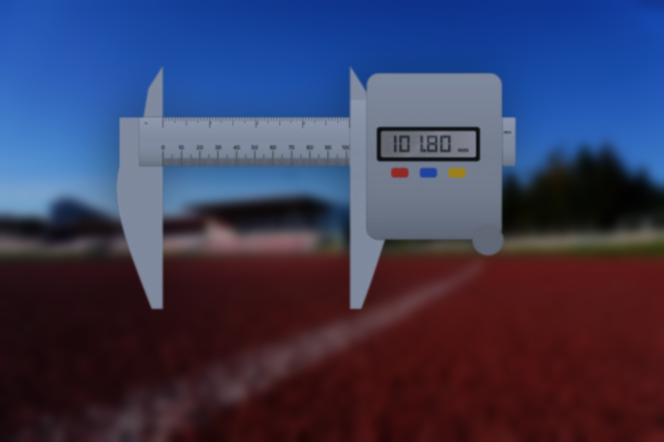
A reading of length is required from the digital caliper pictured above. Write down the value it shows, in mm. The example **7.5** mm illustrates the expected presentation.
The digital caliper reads **101.80** mm
